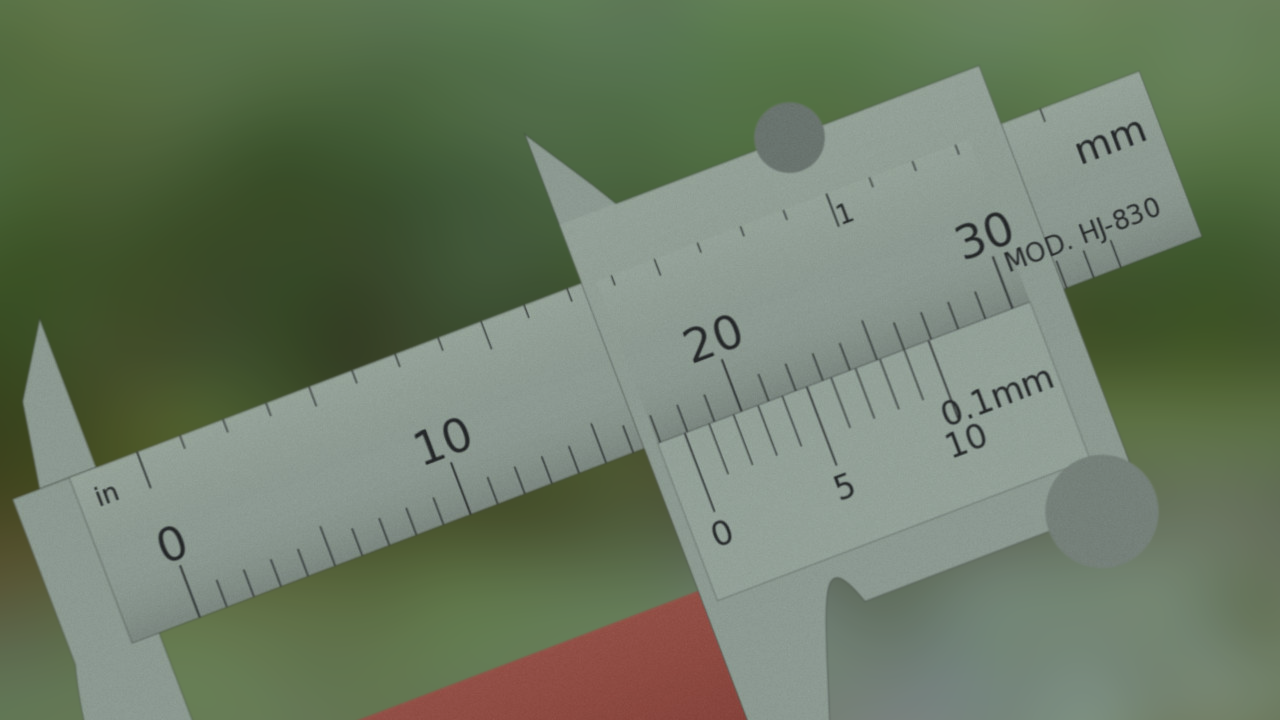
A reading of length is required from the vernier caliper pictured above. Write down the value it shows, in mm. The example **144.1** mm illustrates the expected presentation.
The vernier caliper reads **17.9** mm
